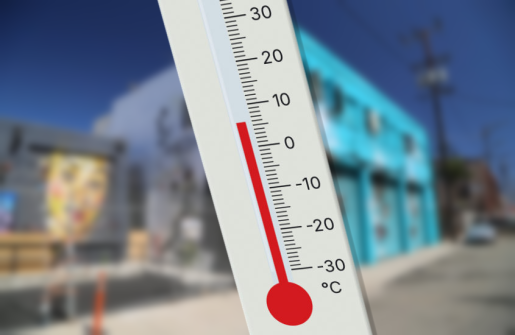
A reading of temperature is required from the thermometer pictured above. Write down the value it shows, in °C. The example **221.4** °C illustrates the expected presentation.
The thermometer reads **6** °C
